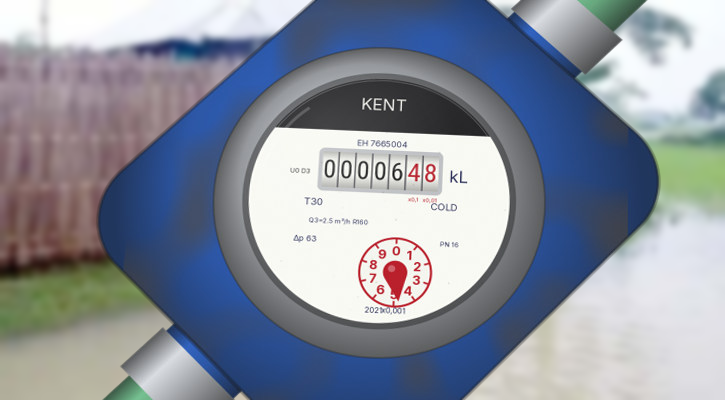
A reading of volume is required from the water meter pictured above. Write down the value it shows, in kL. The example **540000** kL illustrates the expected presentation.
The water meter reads **6.484** kL
